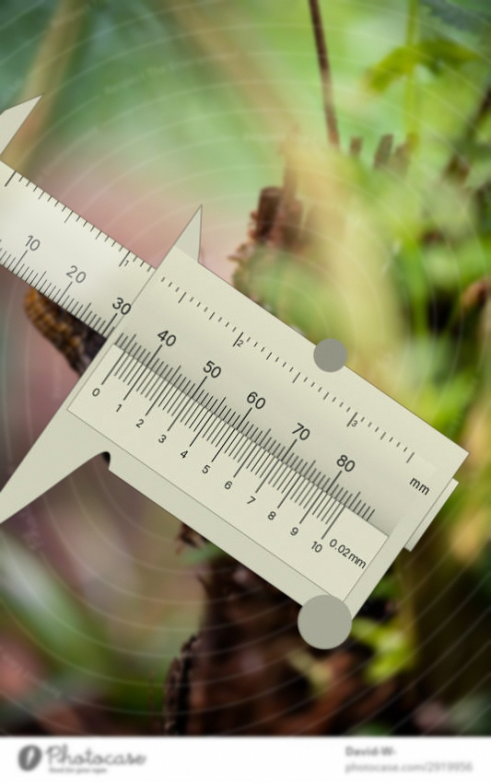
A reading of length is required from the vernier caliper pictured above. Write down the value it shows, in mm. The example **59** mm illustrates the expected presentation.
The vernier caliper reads **35.2** mm
